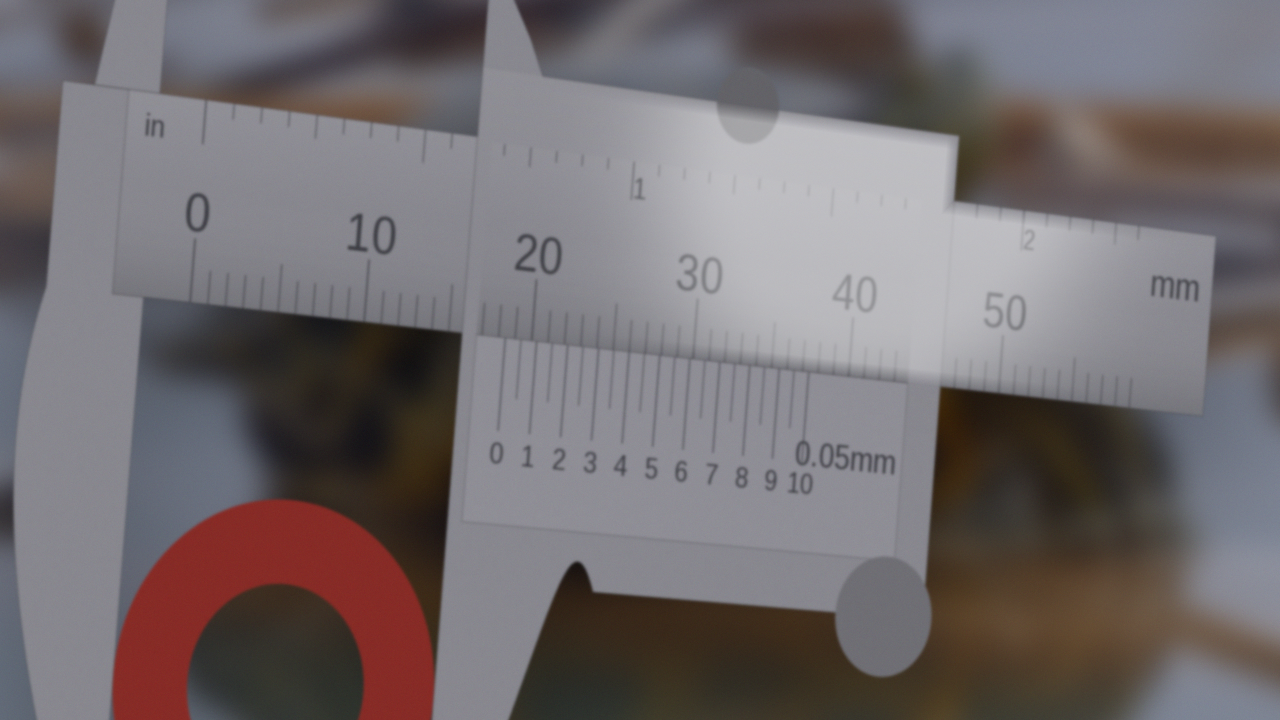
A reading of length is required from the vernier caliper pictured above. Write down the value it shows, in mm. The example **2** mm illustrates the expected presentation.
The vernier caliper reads **18.4** mm
